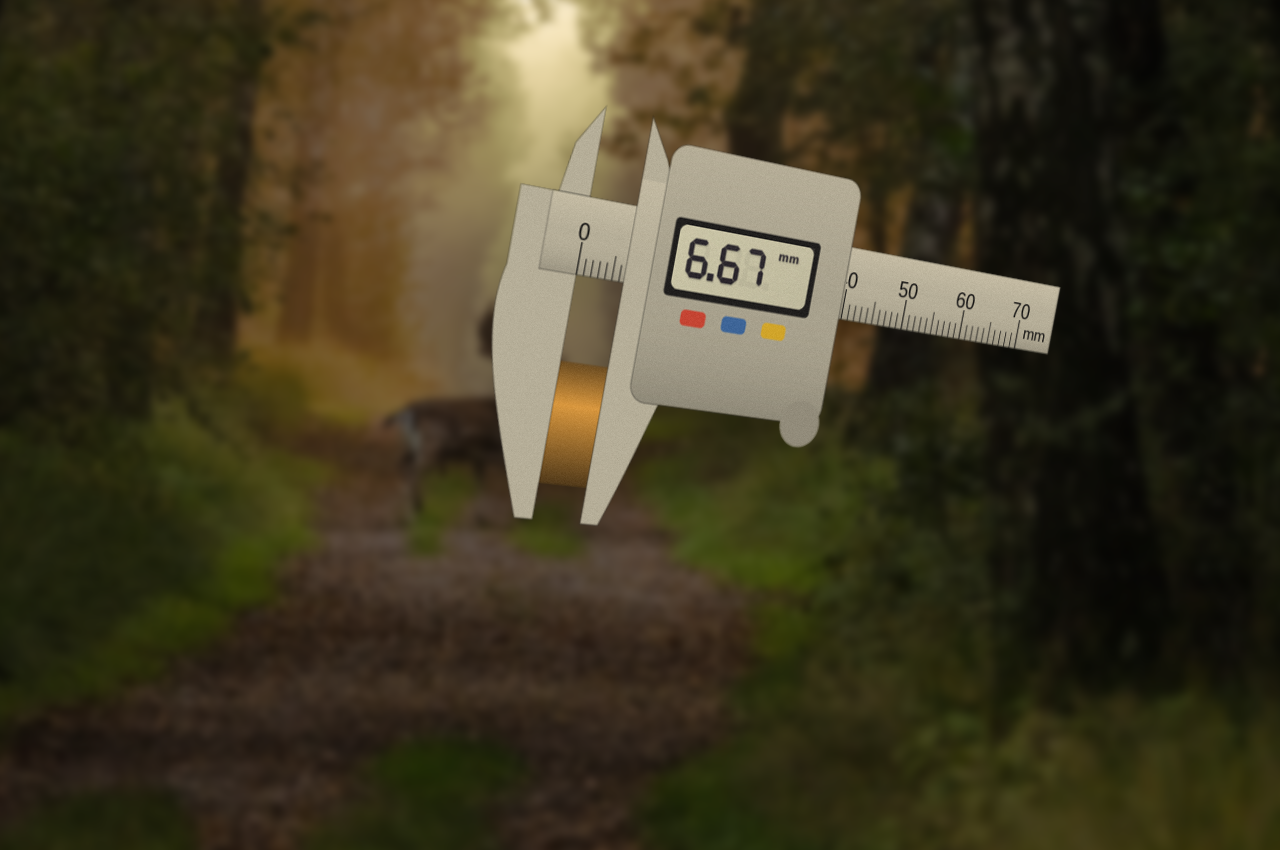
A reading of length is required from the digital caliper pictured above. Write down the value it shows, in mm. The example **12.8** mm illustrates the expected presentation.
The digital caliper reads **6.67** mm
